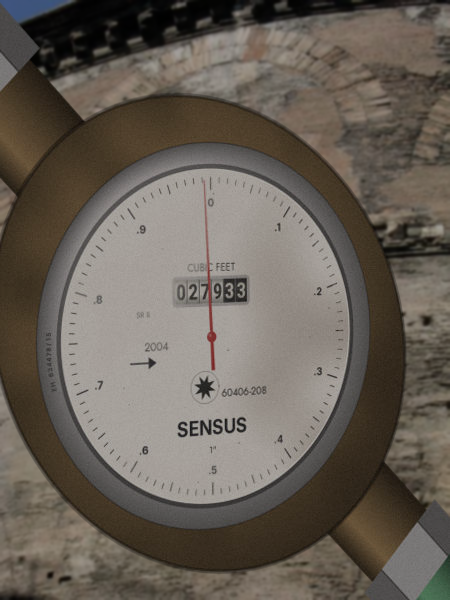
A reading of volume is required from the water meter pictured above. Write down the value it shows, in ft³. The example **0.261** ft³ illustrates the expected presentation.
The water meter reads **27932.99** ft³
